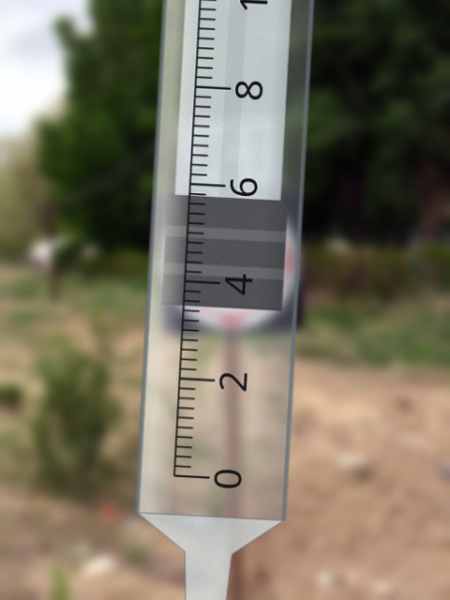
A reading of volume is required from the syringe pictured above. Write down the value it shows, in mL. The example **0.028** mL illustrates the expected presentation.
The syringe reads **3.5** mL
